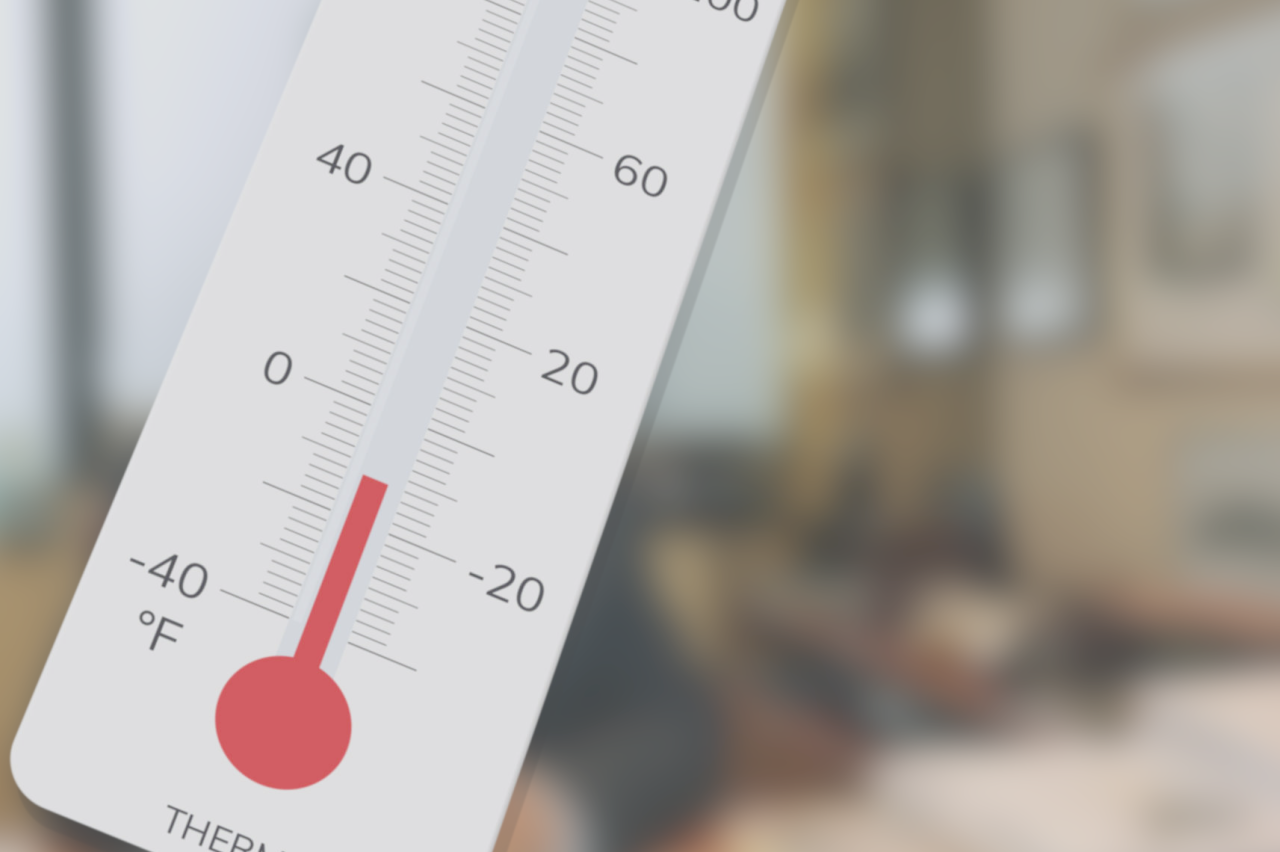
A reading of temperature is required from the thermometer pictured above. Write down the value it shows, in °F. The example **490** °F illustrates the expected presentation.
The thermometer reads **-12** °F
